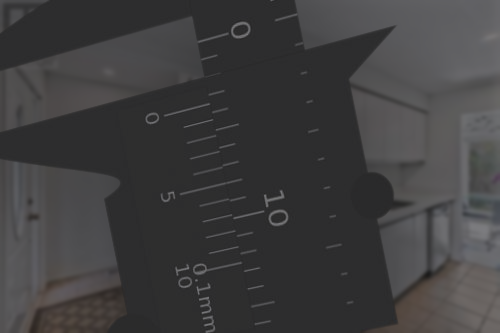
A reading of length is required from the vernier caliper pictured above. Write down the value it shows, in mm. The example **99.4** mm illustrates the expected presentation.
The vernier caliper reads **3.5** mm
